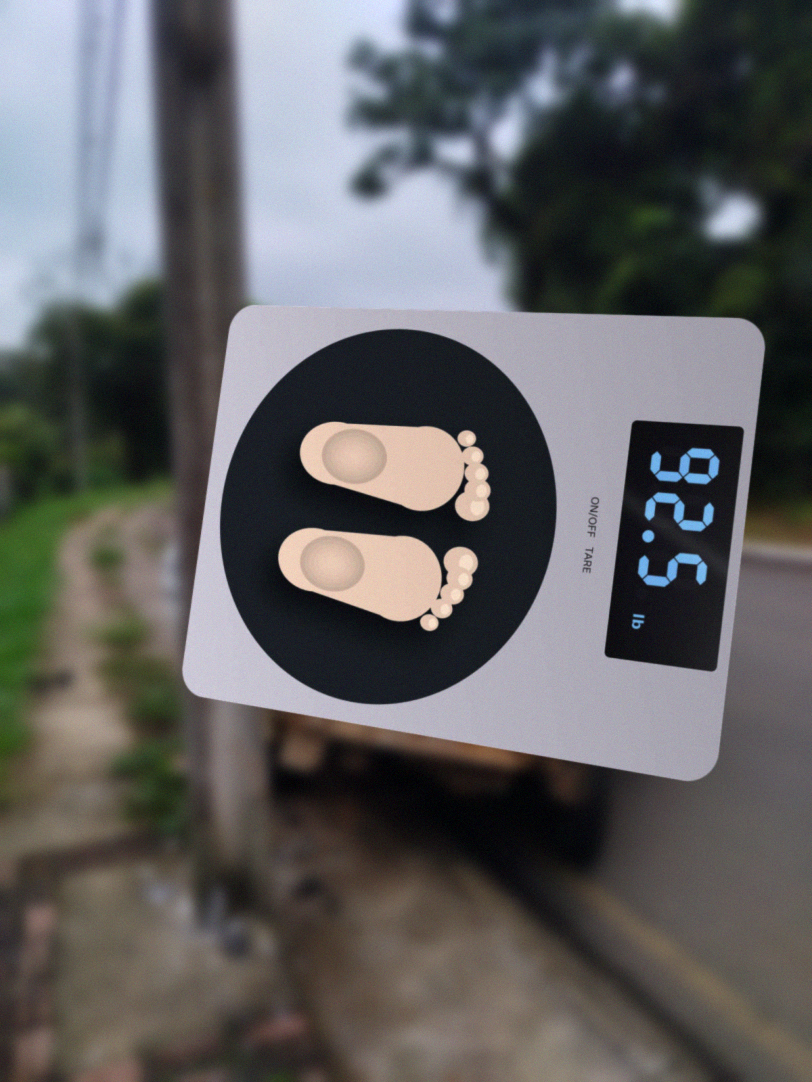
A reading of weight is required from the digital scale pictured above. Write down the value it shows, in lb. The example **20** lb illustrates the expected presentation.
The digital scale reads **92.5** lb
